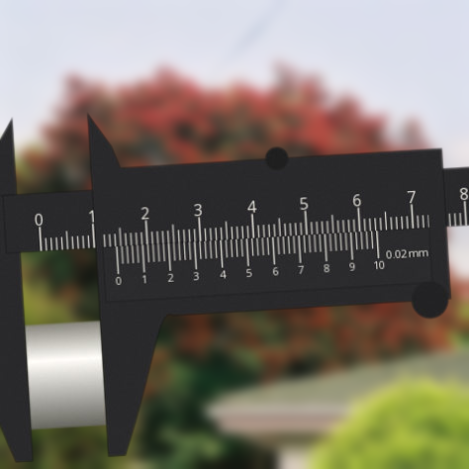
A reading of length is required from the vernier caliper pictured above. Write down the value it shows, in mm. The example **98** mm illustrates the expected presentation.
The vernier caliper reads **14.2** mm
